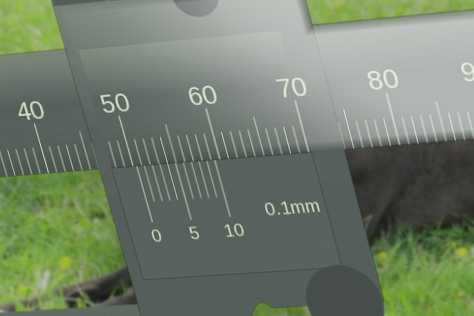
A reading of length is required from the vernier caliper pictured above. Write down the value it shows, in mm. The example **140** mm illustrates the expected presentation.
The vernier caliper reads **50.4** mm
